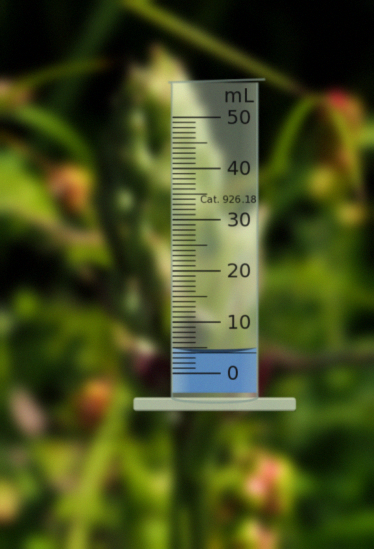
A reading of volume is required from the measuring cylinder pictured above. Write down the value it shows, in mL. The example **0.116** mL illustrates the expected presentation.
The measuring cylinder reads **4** mL
